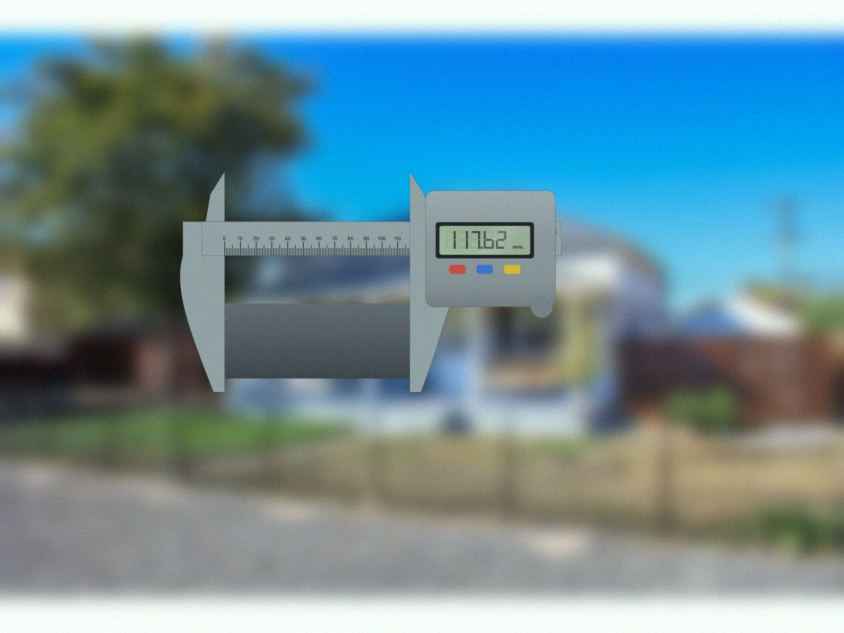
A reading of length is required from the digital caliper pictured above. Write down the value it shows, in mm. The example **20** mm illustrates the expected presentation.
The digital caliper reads **117.62** mm
